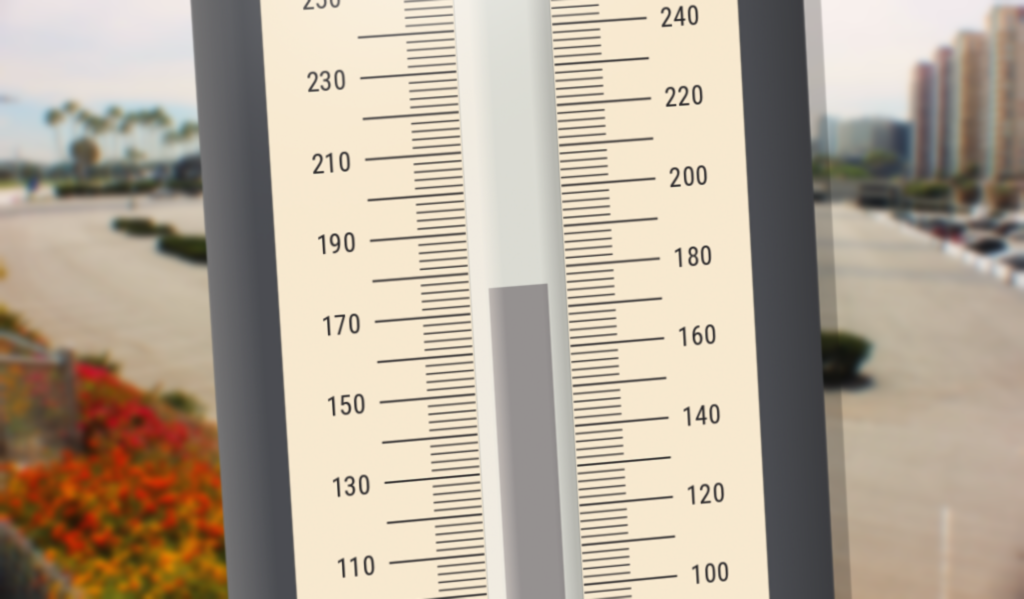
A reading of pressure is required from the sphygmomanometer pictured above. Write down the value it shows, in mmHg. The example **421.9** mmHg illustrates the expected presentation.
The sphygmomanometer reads **176** mmHg
